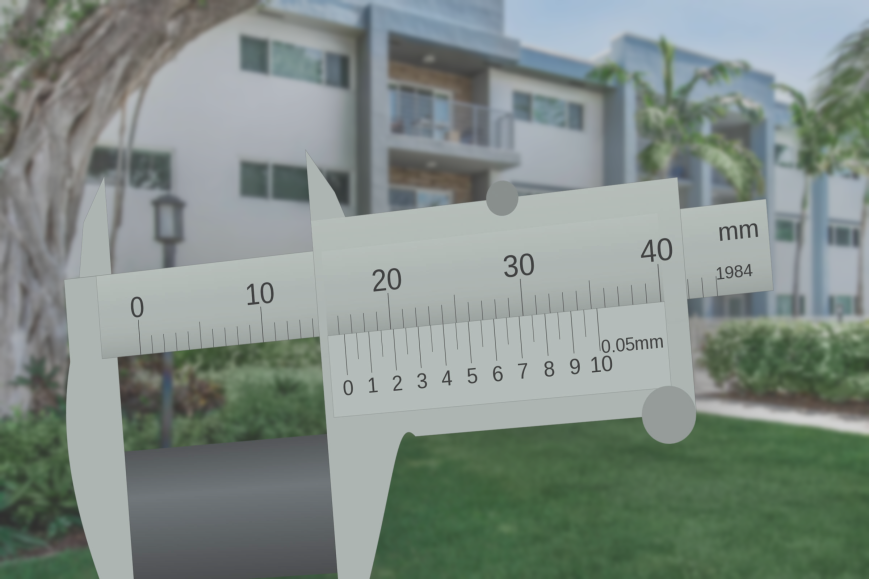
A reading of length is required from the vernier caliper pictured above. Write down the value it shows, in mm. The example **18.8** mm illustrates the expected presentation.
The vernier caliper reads **16.4** mm
